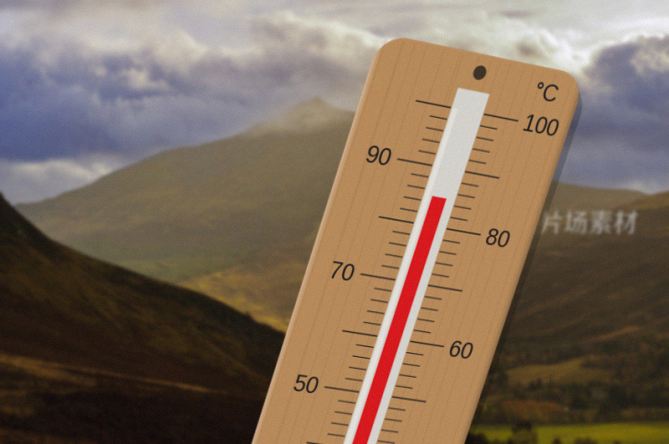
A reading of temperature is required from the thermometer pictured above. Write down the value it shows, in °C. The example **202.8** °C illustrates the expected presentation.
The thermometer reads **85** °C
